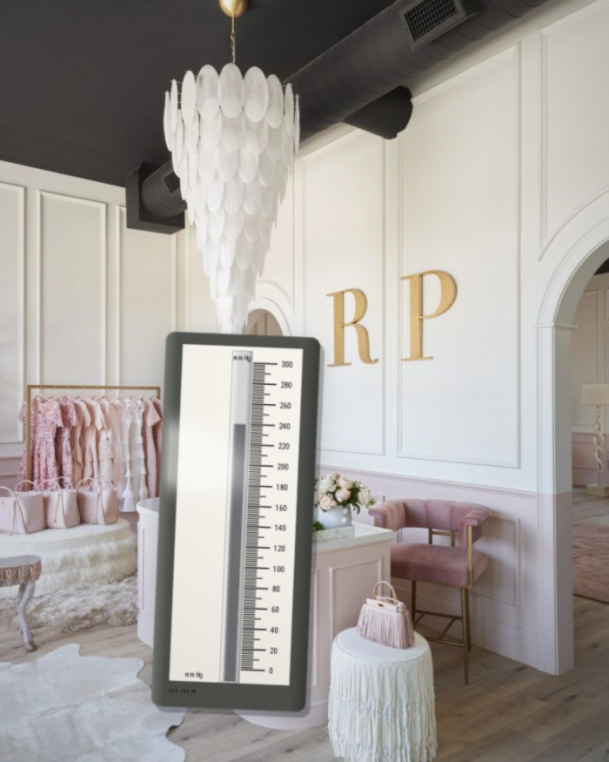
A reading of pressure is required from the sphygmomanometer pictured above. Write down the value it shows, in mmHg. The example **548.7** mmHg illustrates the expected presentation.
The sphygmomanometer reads **240** mmHg
